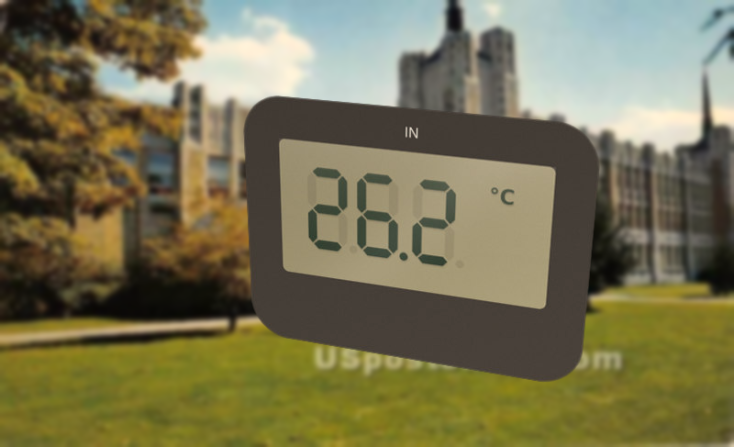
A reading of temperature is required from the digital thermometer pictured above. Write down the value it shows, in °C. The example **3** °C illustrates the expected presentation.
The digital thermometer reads **26.2** °C
